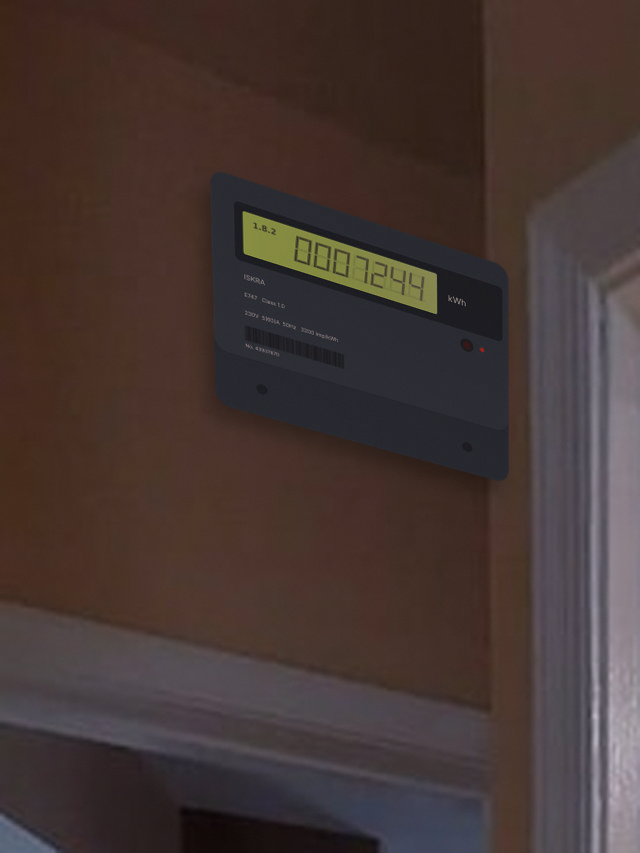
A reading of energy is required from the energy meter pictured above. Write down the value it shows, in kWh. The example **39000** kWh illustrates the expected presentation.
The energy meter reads **7244** kWh
